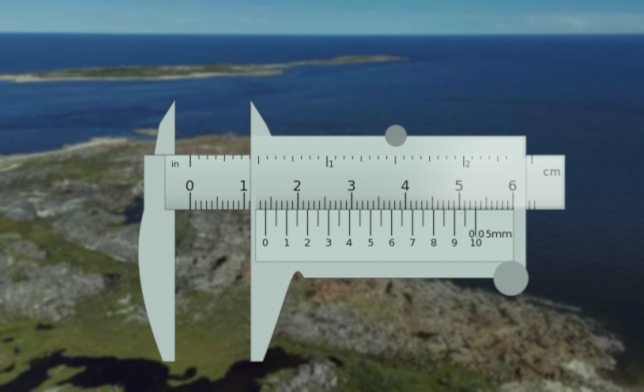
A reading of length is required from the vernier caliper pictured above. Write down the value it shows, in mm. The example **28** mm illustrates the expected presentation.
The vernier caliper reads **14.0** mm
